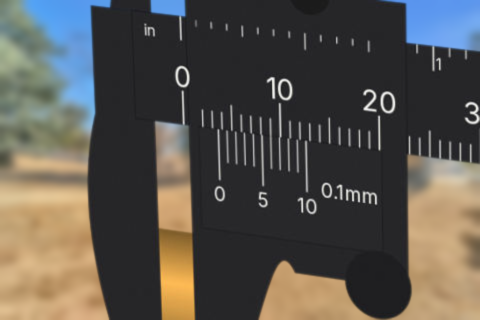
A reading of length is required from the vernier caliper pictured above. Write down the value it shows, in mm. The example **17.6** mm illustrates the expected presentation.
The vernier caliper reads **3.6** mm
